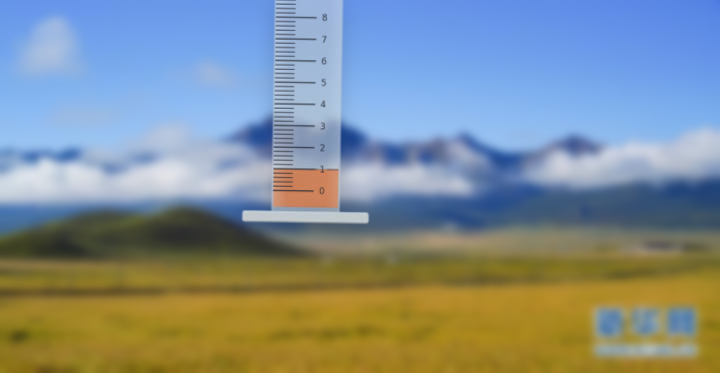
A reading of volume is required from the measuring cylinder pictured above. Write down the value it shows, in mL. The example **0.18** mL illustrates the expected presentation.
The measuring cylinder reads **1** mL
